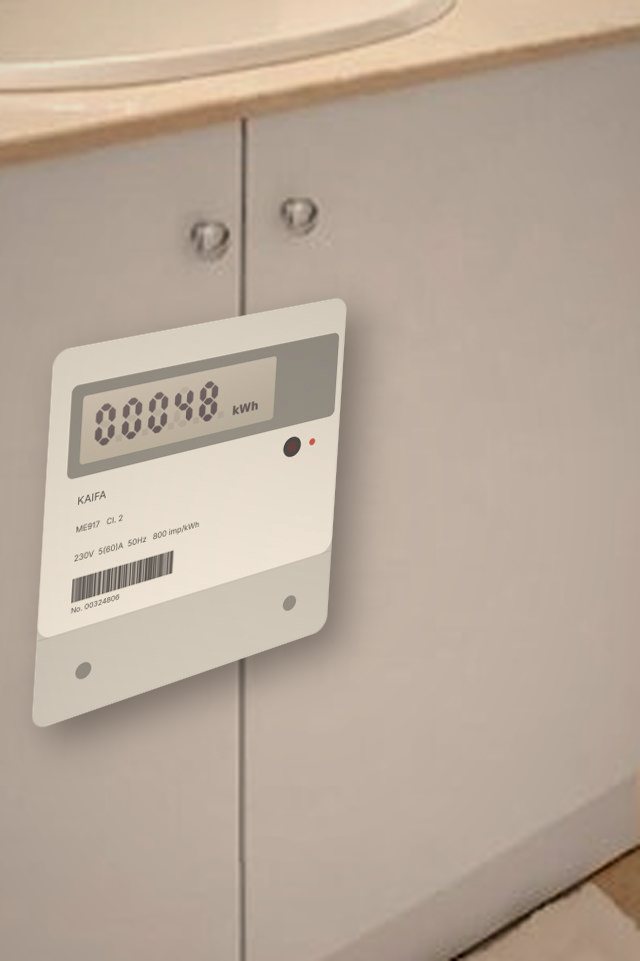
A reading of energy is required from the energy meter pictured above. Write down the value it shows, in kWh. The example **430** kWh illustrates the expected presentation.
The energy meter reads **48** kWh
